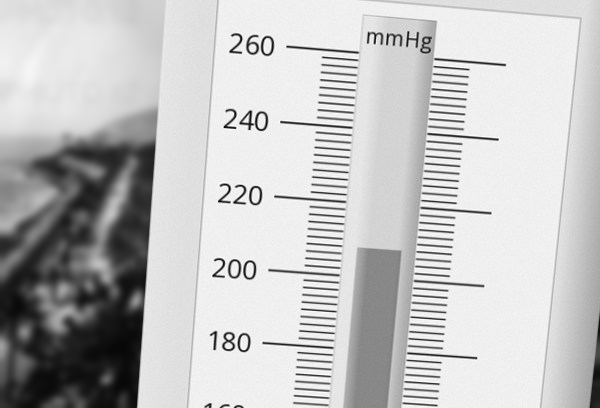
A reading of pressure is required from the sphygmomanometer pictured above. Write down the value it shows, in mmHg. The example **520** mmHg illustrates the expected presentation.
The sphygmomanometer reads **208** mmHg
